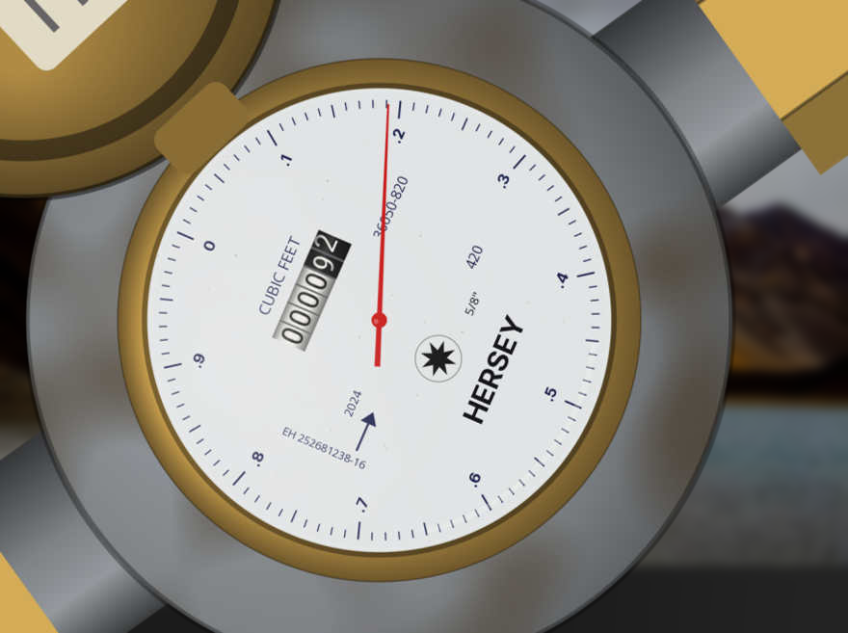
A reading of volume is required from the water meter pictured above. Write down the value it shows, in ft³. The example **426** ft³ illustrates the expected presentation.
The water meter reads **92.19** ft³
